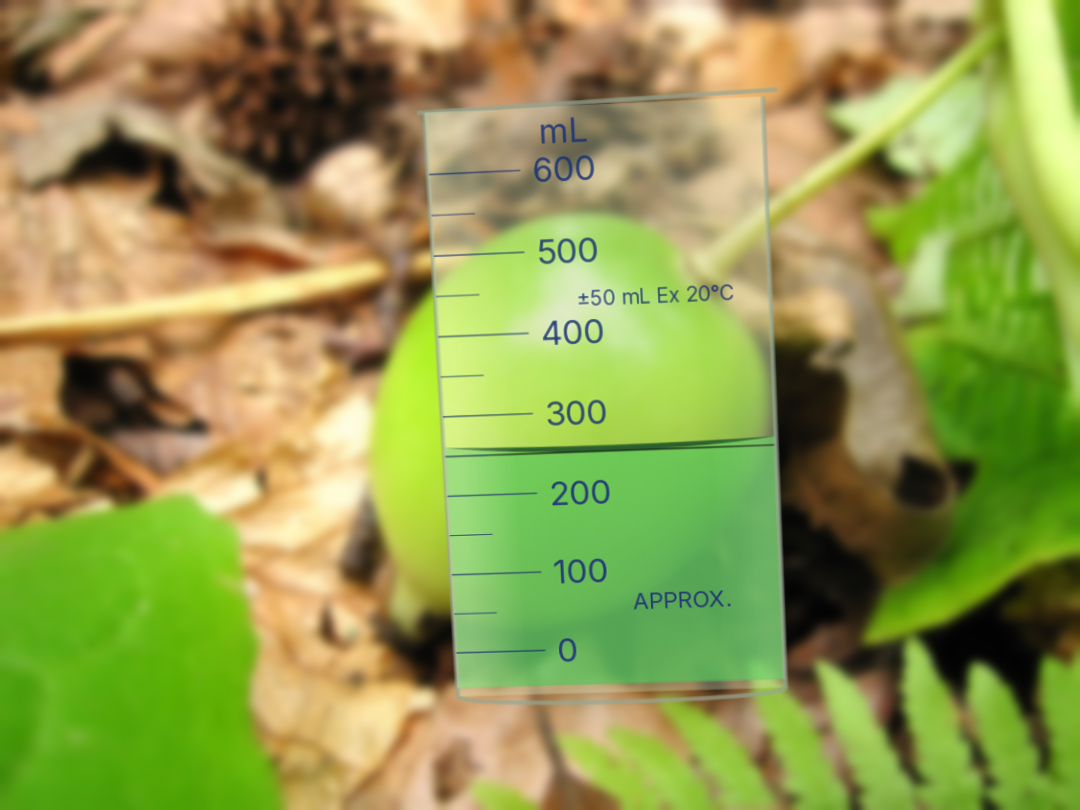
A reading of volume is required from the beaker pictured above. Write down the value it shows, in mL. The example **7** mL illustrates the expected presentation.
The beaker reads **250** mL
